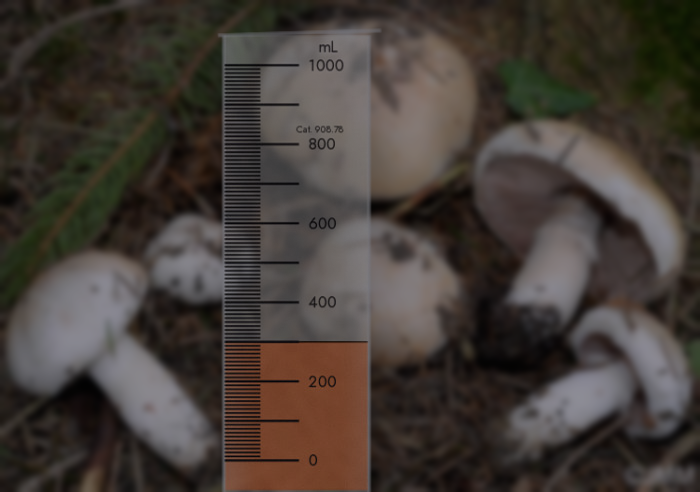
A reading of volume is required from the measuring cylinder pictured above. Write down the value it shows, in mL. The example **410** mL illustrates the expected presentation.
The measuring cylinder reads **300** mL
